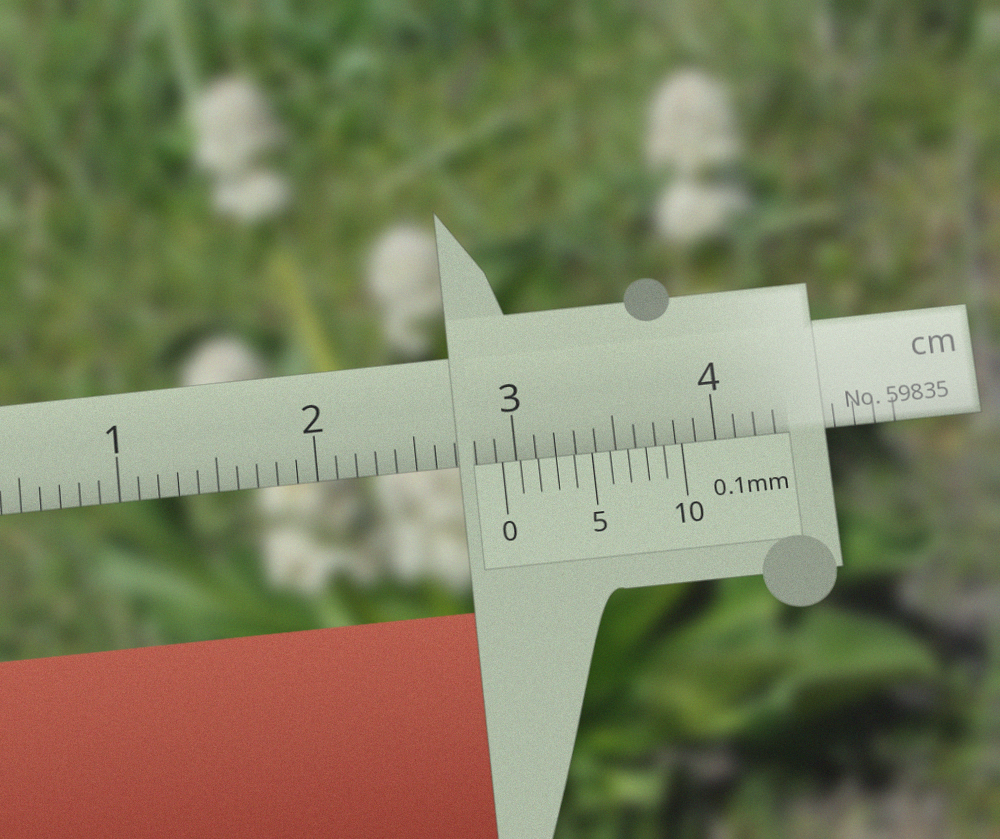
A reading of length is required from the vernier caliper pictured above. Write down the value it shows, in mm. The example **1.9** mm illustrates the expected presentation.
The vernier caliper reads **29.3** mm
